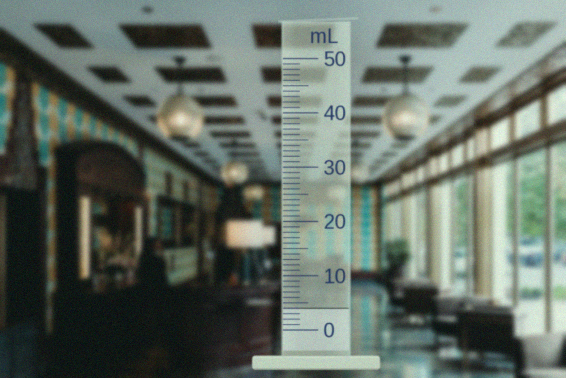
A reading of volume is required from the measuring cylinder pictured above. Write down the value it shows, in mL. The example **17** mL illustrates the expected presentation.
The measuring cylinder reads **4** mL
